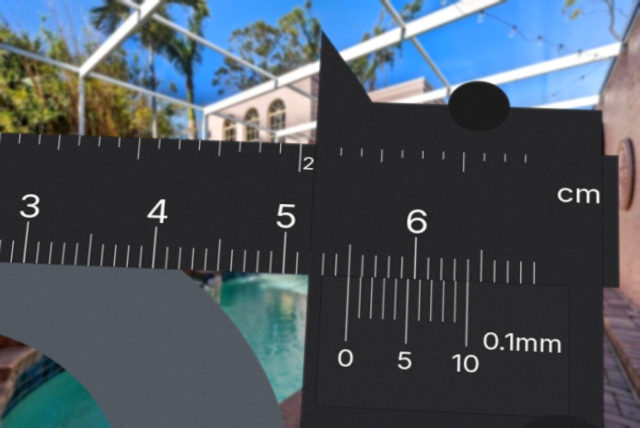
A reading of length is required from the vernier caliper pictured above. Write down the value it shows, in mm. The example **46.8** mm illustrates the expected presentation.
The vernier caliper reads **55.0** mm
